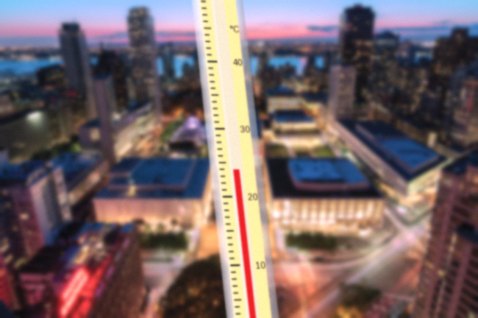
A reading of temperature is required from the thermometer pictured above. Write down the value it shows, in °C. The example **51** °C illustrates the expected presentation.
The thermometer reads **24** °C
